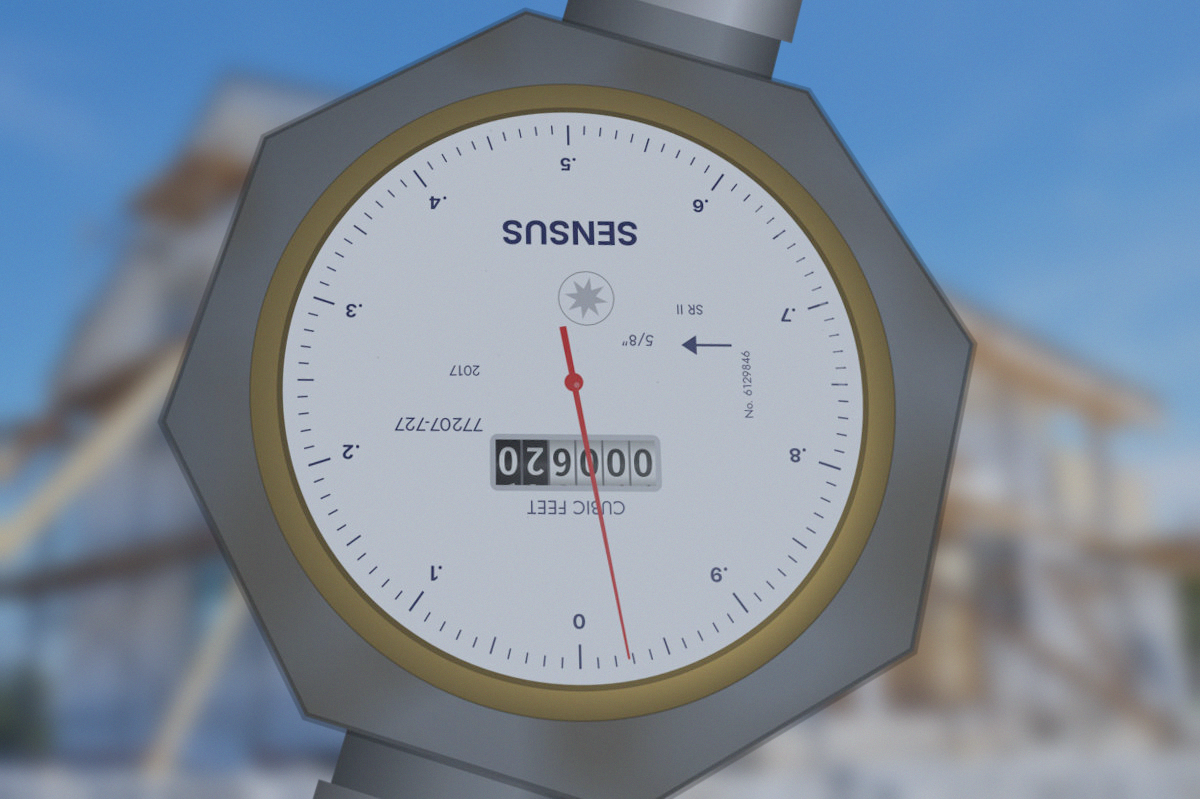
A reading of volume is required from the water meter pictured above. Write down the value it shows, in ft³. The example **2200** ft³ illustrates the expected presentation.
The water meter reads **619.97** ft³
